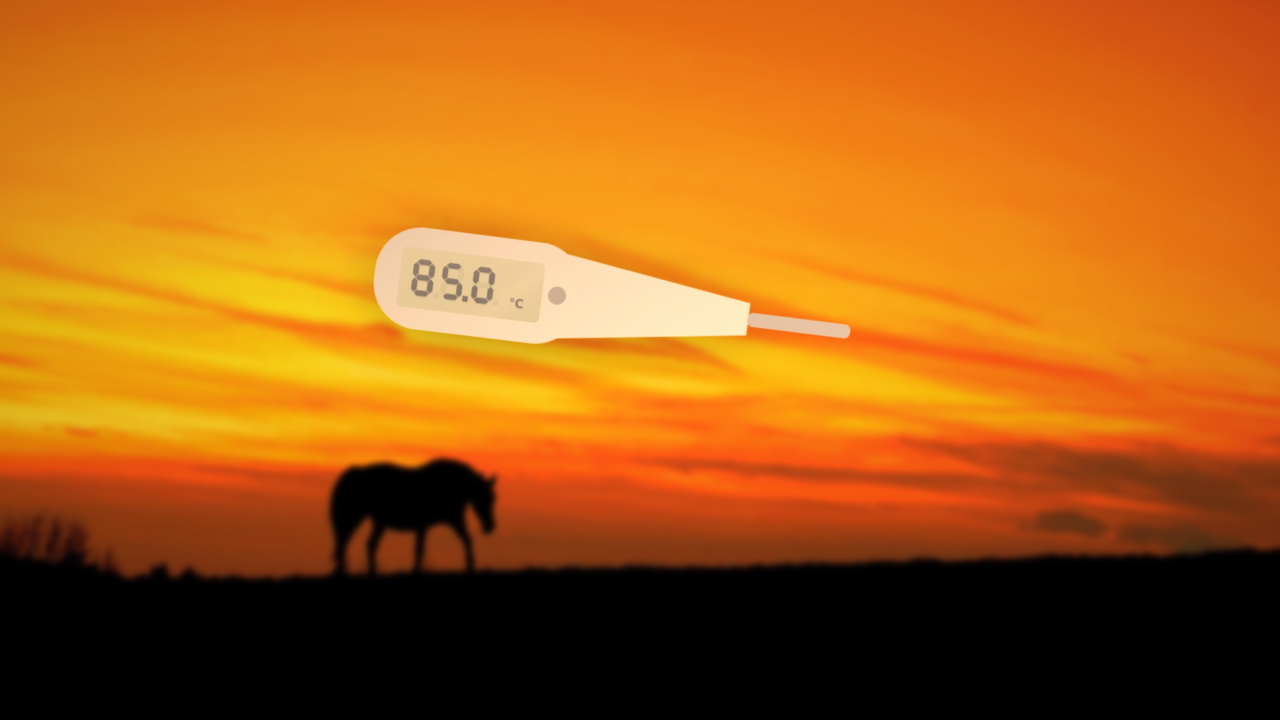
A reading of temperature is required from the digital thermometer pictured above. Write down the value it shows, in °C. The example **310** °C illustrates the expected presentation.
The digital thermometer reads **85.0** °C
